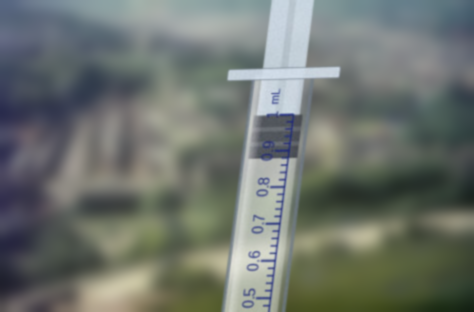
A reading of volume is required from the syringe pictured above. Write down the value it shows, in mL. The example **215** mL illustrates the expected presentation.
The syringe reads **0.88** mL
